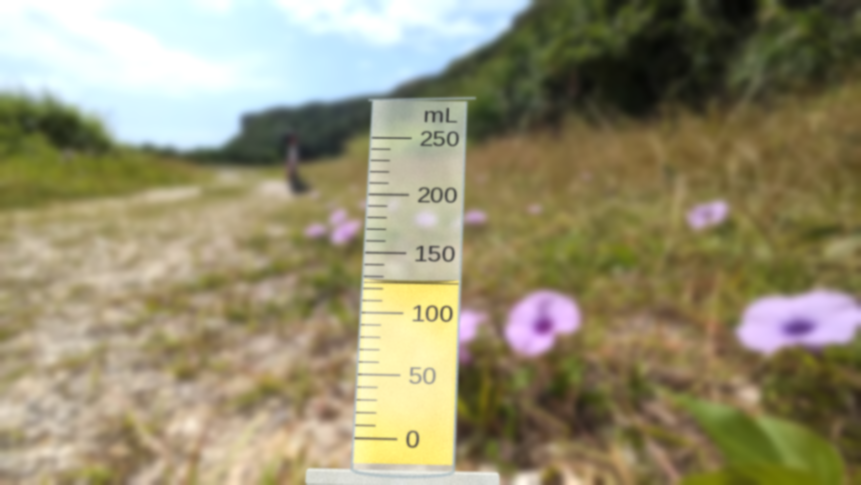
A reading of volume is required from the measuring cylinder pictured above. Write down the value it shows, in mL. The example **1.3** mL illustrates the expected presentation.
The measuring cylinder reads **125** mL
